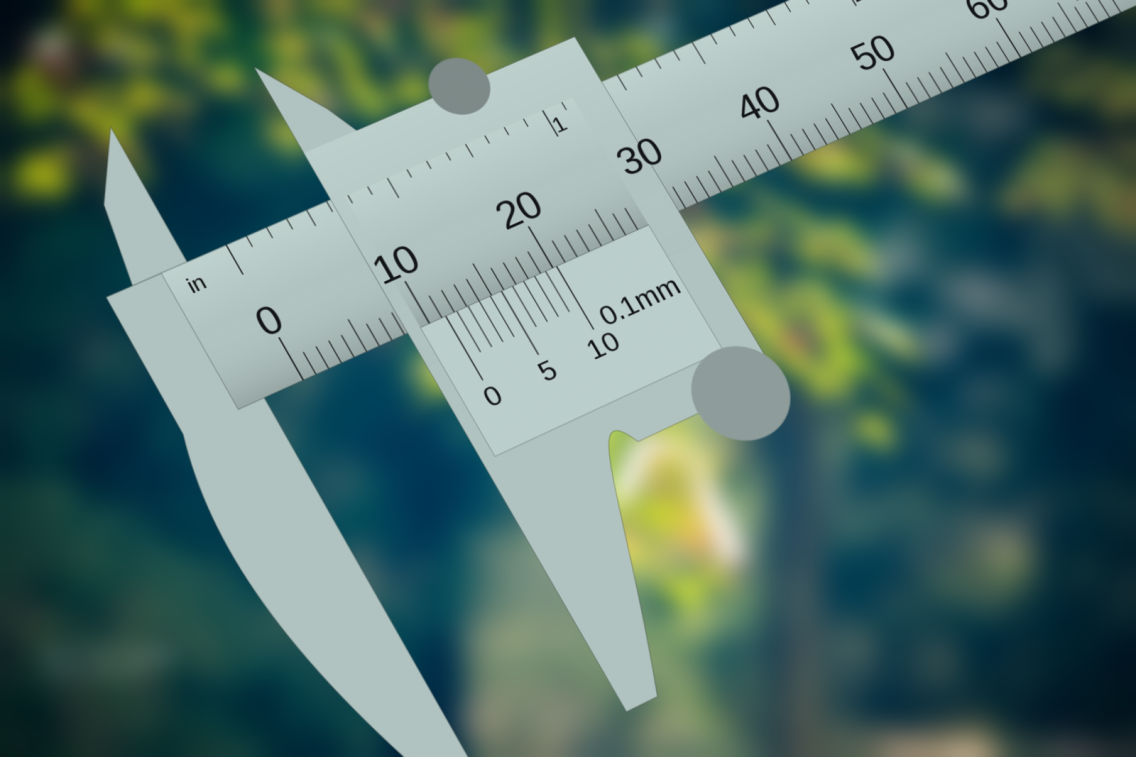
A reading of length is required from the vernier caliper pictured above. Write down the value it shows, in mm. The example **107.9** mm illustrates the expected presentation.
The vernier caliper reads **11.3** mm
